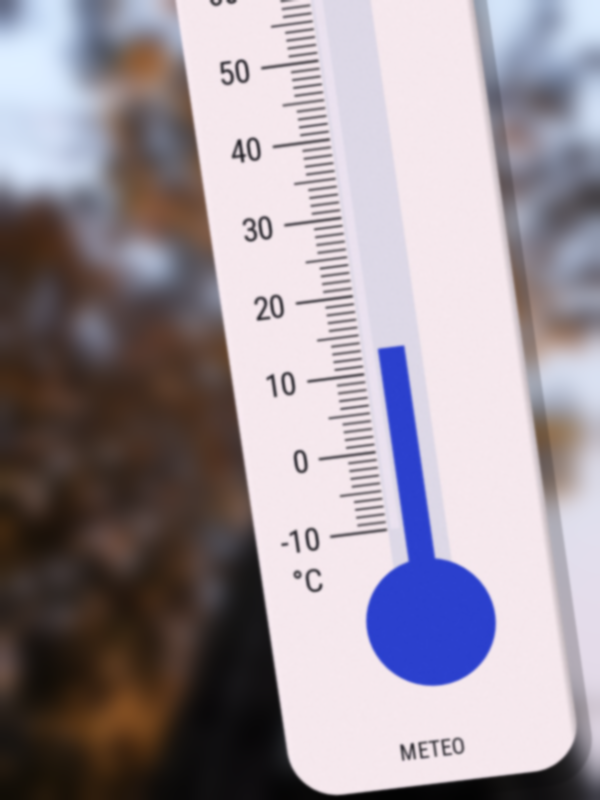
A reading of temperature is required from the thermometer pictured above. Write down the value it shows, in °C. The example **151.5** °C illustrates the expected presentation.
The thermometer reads **13** °C
